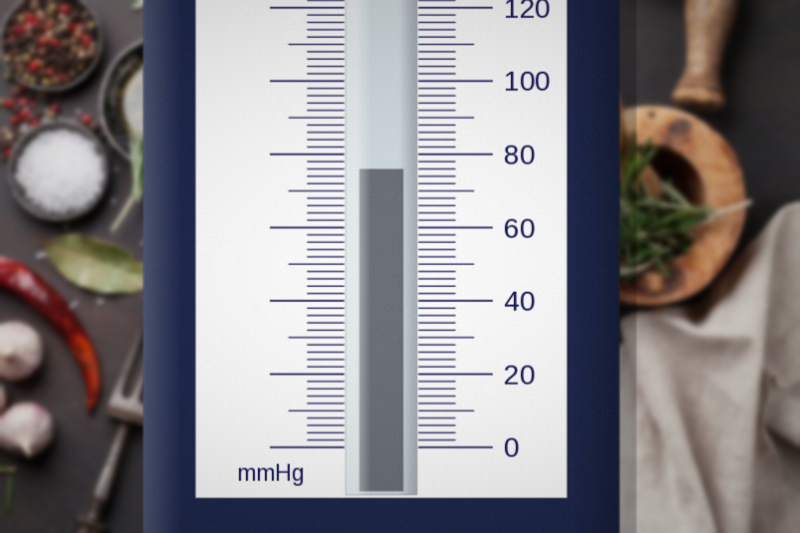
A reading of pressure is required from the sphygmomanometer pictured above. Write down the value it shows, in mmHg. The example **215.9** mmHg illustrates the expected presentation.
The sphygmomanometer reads **76** mmHg
